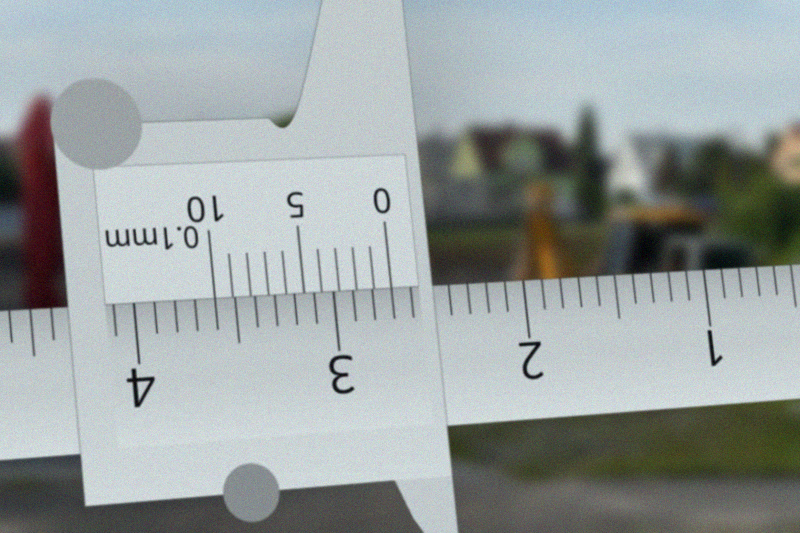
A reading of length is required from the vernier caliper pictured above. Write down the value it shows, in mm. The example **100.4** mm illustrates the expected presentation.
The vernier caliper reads **27.0** mm
